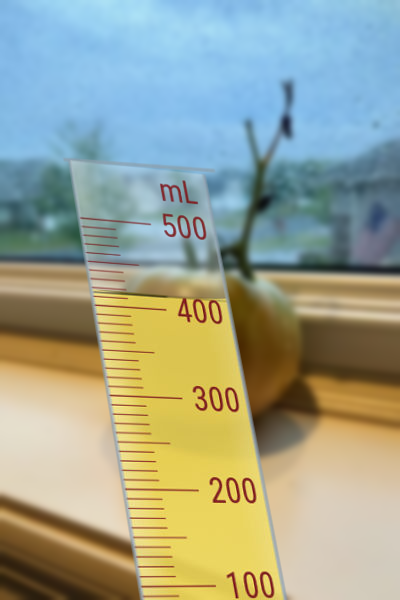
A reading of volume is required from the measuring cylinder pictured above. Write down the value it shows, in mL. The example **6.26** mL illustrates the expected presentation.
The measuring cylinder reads **415** mL
